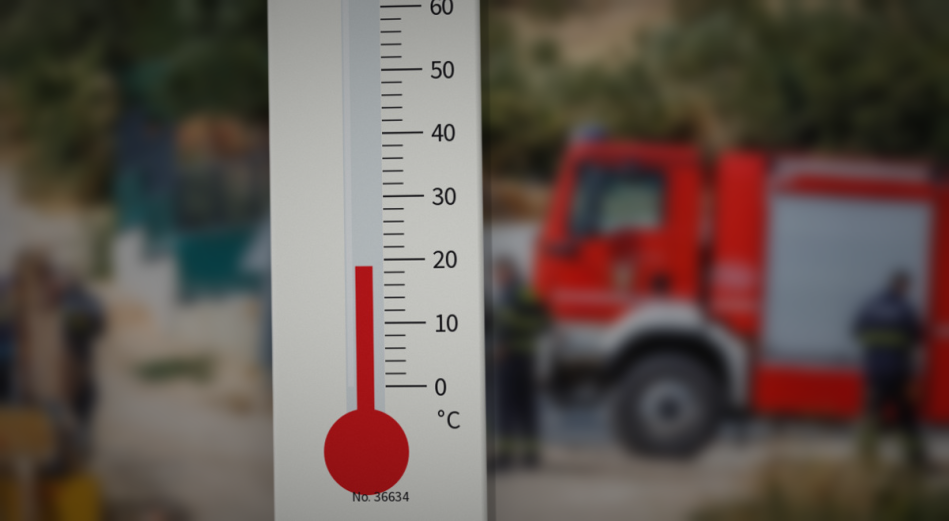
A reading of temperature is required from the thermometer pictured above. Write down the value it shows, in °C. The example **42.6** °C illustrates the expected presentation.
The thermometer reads **19** °C
